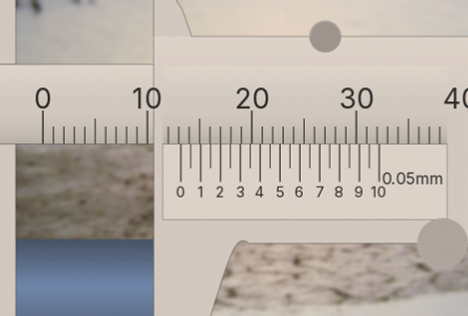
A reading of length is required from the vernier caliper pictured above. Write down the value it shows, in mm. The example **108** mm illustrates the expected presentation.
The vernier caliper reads **13.2** mm
